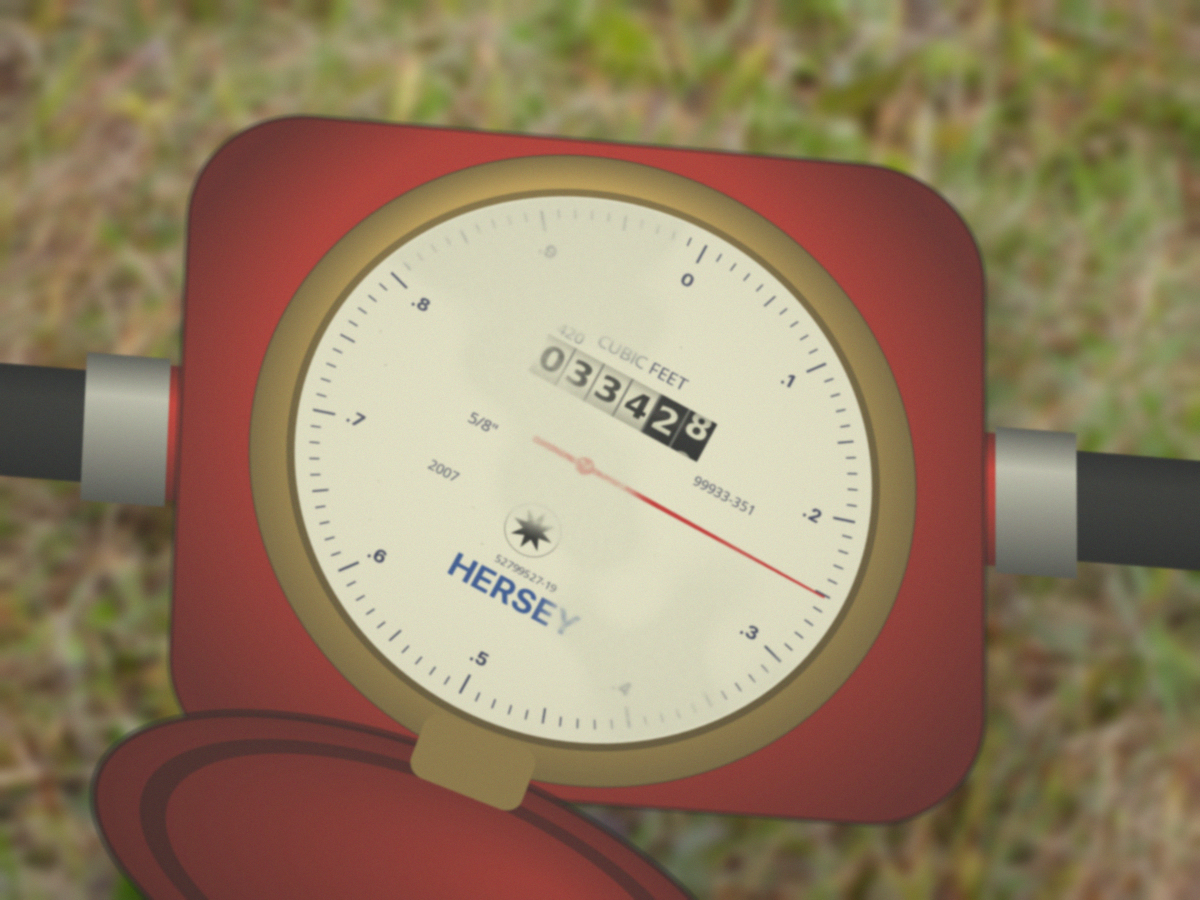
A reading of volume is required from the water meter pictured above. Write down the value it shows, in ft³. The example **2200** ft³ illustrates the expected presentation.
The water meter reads **33428.25** ft³
